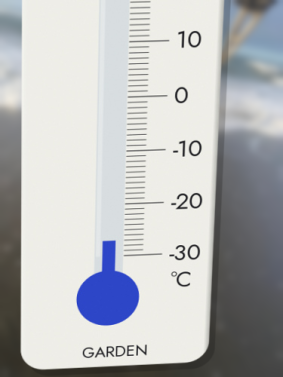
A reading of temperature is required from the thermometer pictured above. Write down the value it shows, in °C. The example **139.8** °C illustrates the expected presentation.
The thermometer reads **-27** °C
